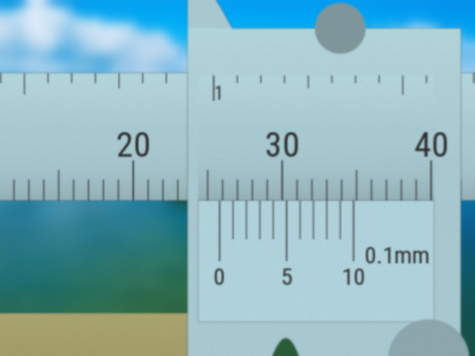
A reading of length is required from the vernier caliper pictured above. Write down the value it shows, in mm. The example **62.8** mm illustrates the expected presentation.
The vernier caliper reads **25.8** mm
